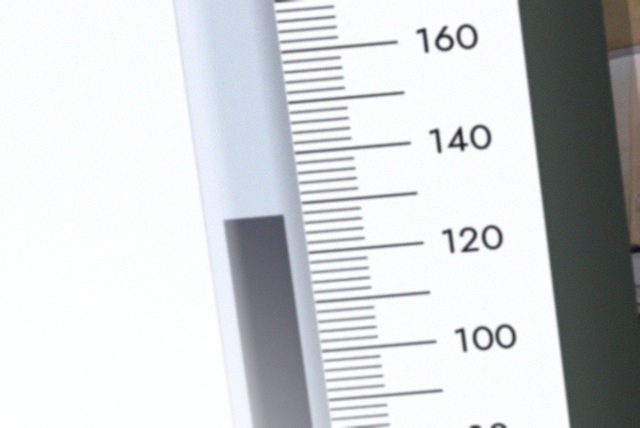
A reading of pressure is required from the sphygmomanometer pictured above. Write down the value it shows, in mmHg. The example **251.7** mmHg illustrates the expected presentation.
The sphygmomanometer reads **128** mmHg
